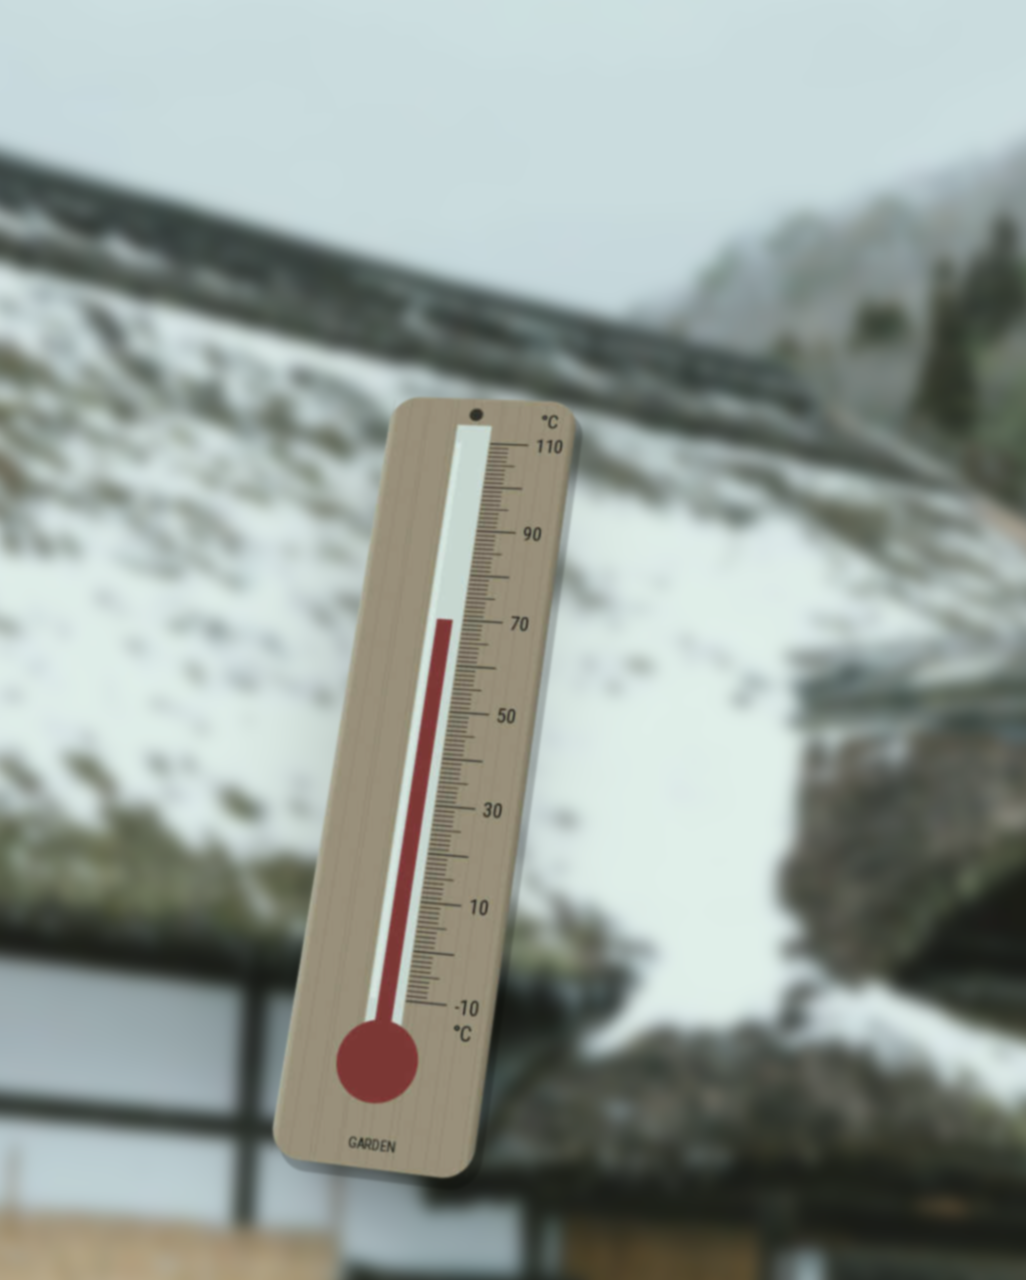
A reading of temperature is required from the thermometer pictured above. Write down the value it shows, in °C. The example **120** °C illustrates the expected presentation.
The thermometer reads **70** °C
